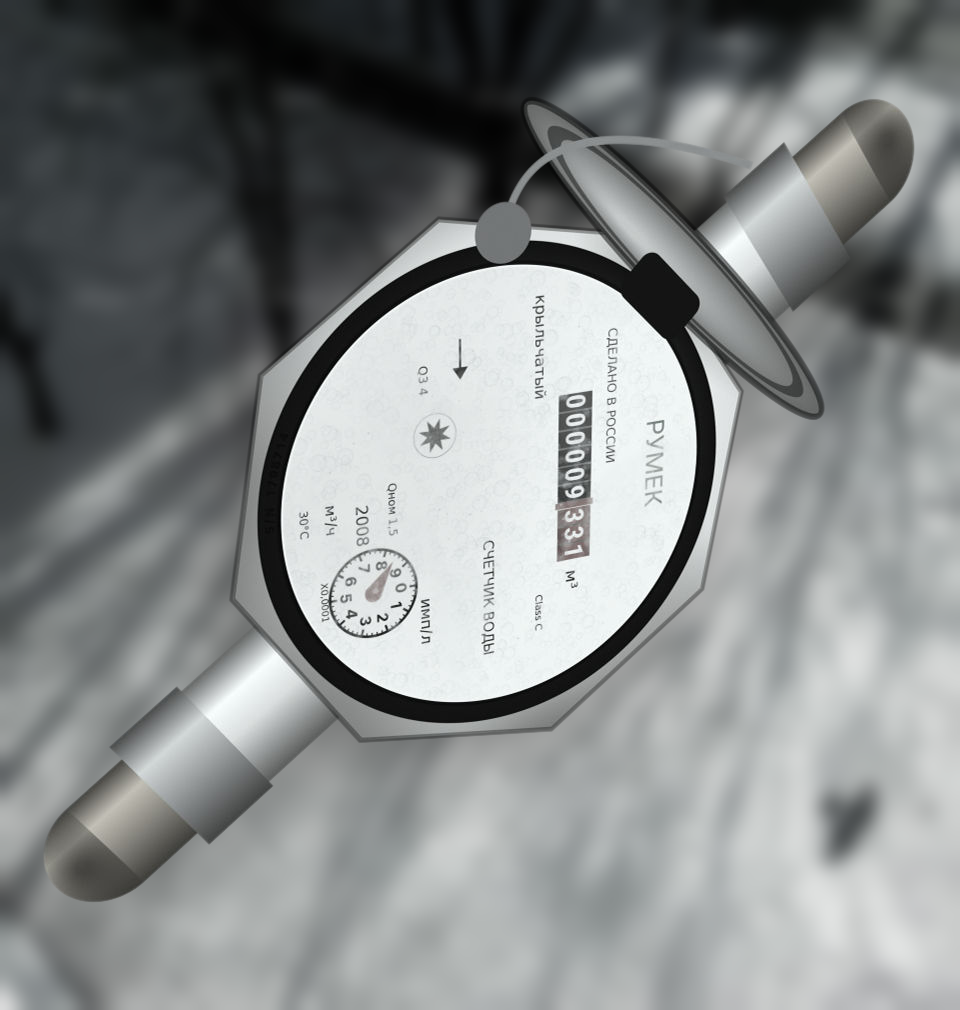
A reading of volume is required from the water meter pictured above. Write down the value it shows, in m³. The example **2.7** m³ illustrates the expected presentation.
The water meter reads **9.3318** m³
